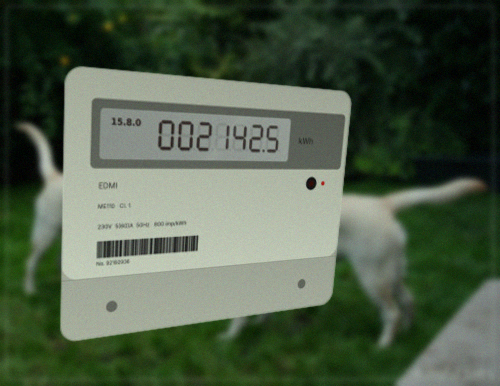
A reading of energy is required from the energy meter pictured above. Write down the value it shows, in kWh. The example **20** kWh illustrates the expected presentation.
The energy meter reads **2142.5** kWh
